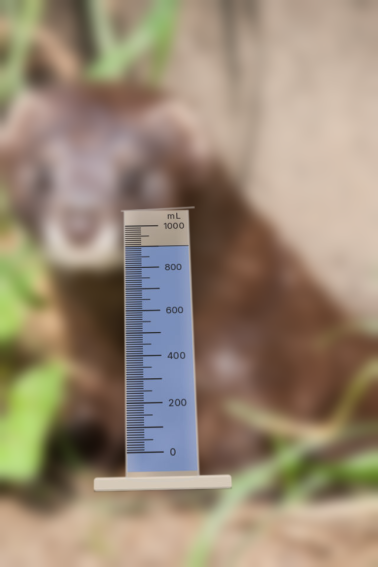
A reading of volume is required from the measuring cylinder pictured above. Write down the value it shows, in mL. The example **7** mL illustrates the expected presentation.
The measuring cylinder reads **900** mL
